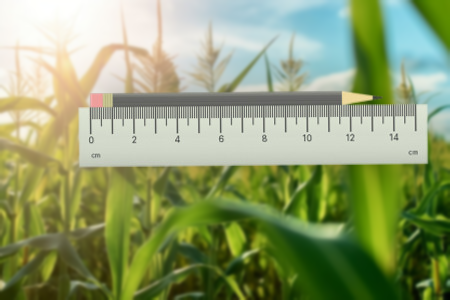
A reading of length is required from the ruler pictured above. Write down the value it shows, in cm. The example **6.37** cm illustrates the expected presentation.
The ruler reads **13.5** cm
